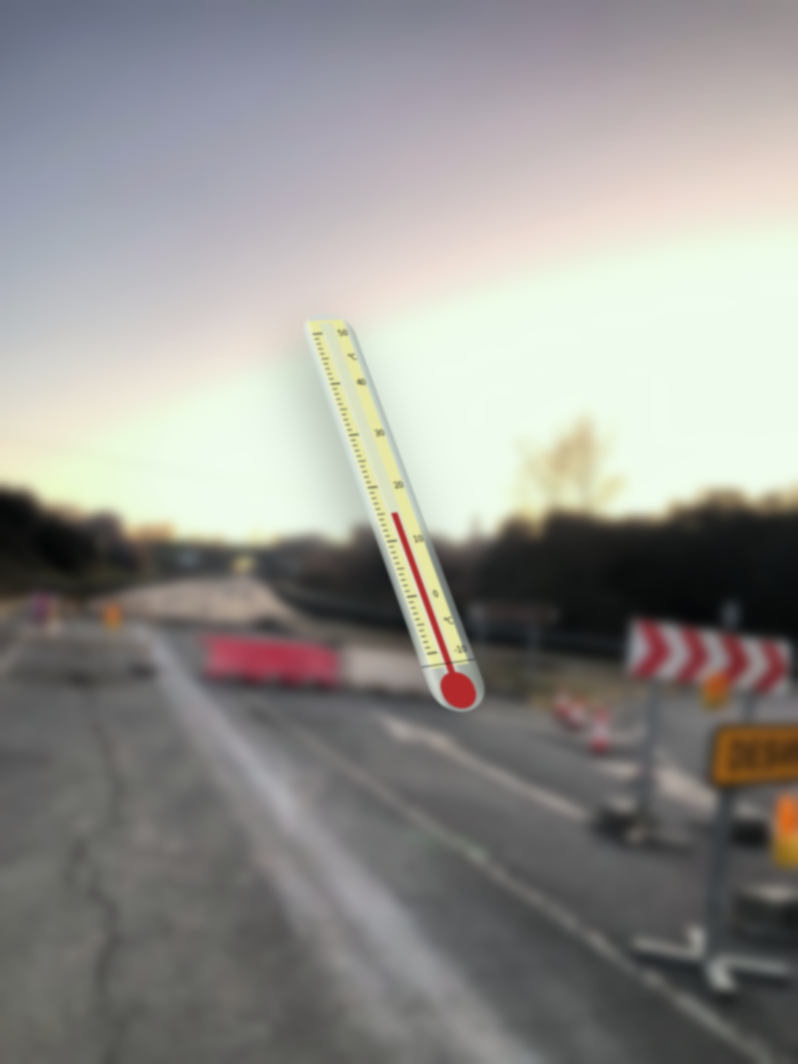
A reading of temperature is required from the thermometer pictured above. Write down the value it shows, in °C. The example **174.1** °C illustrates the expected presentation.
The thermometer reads **15** °C
